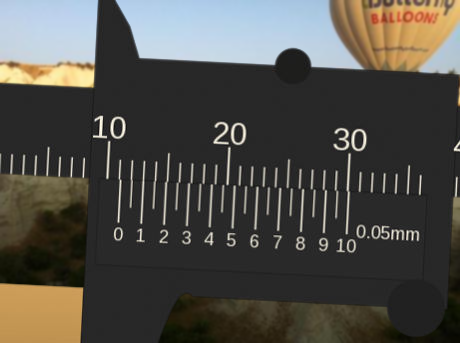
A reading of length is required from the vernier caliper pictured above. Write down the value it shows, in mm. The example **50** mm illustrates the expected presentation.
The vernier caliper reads **11.1** mm
